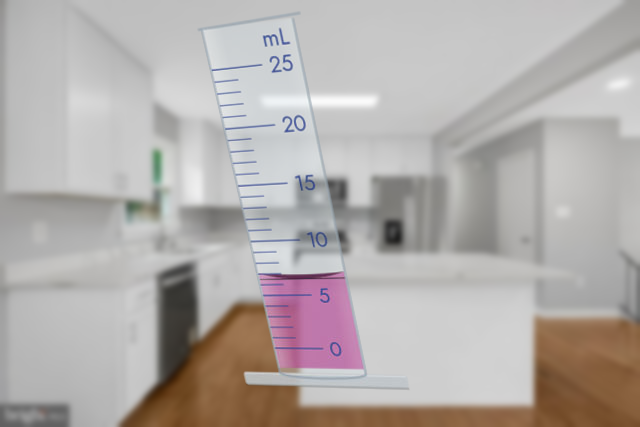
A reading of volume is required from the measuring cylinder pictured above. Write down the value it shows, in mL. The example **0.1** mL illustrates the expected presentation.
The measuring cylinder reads **6.5** mL
